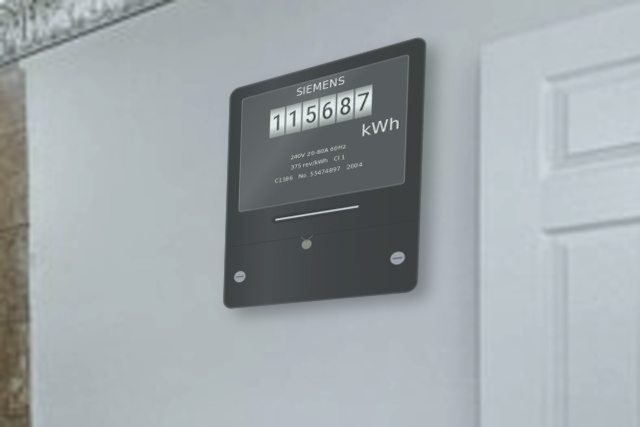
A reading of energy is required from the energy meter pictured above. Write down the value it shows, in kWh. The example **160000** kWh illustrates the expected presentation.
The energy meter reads **115687** kWh
